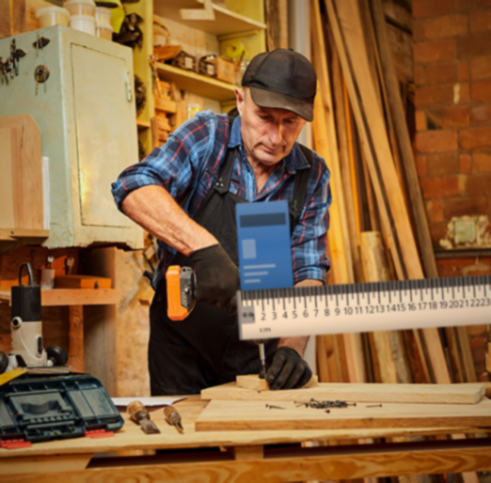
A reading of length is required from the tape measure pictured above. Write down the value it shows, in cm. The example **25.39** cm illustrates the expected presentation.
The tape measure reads **5** cm
